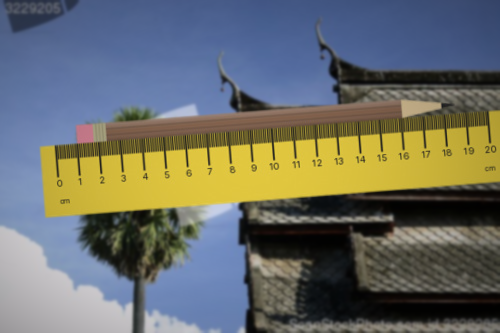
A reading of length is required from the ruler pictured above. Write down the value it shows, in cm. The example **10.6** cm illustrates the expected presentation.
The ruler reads **17.5** cm
